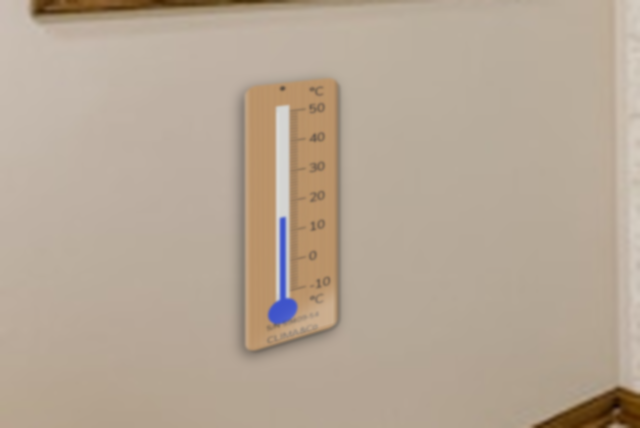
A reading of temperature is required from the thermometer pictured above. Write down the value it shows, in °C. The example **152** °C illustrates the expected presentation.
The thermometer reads **15** °C
